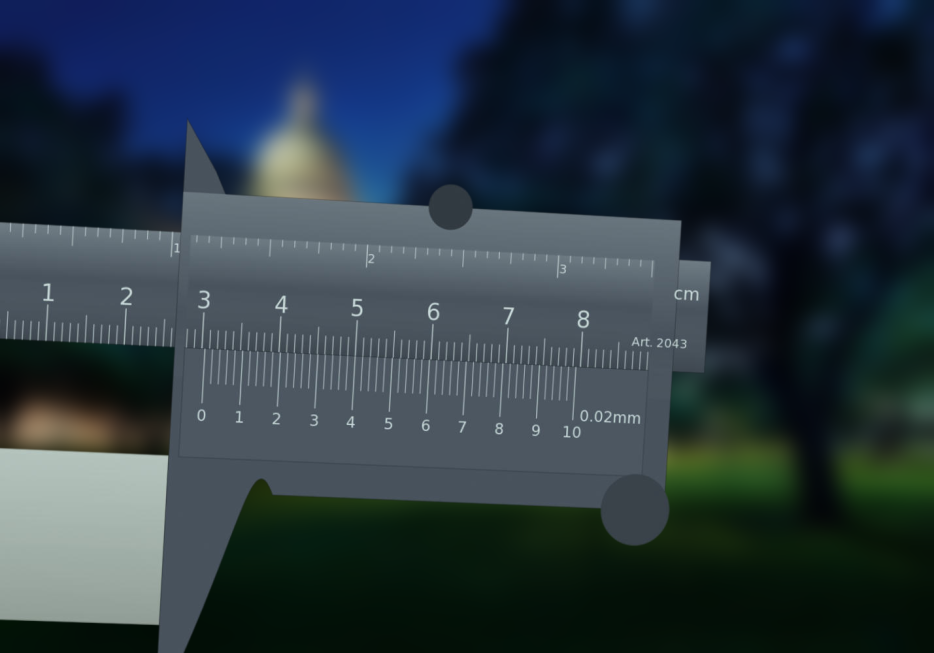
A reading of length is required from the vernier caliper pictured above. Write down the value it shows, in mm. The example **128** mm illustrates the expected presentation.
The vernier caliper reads **30.4** mm
